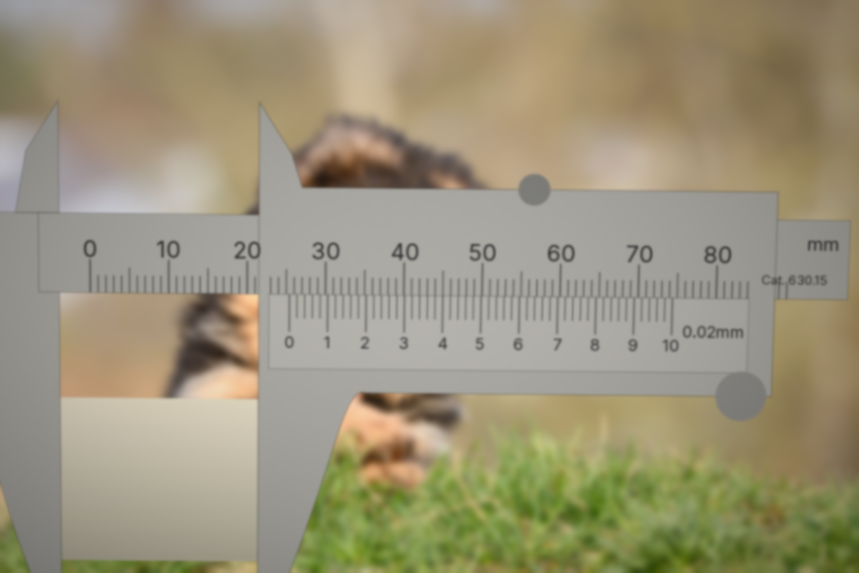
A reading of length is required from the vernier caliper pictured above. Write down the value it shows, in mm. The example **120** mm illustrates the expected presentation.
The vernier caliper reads **25.4** mm
